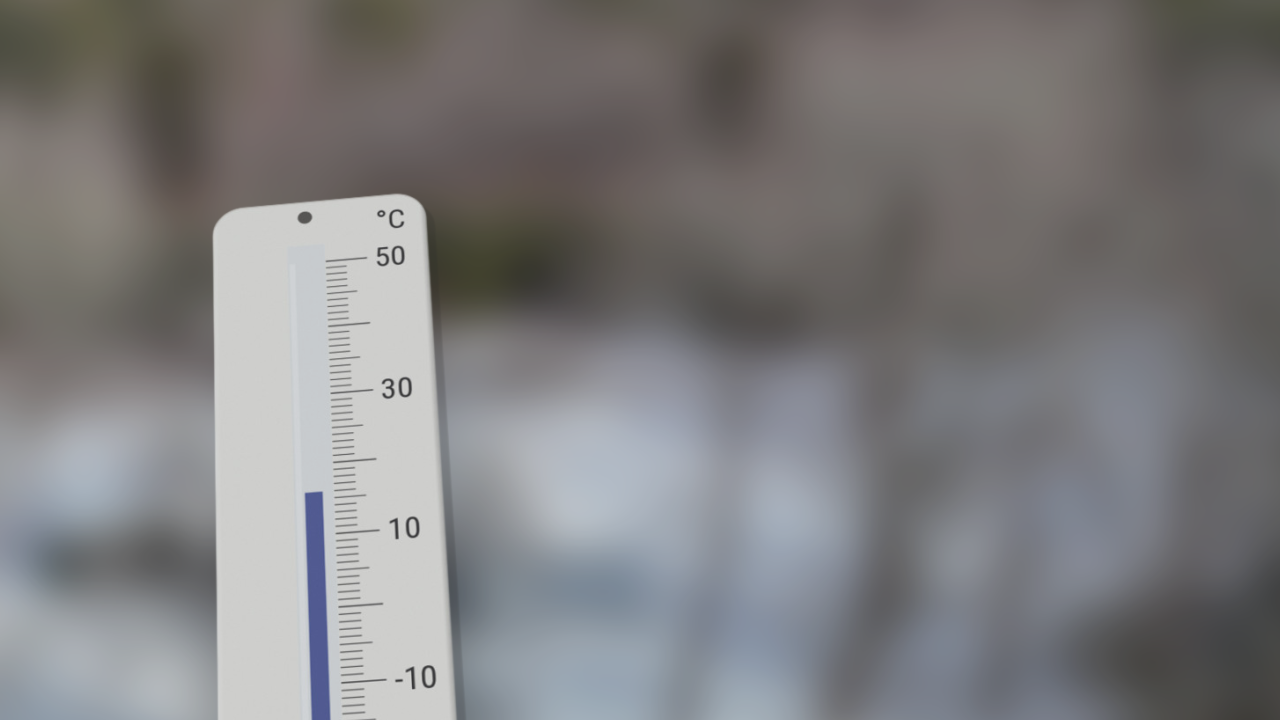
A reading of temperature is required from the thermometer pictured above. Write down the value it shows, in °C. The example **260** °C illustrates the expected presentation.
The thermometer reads **16** °C
